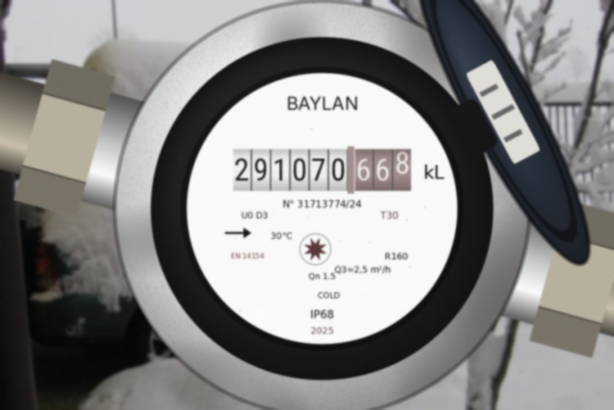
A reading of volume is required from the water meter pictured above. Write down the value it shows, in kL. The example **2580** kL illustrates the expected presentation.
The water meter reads **291070.668** kL
